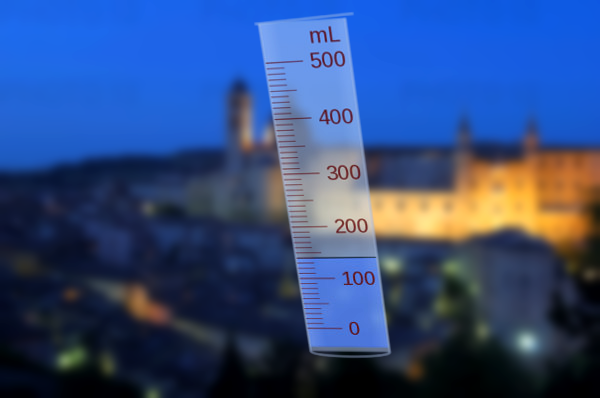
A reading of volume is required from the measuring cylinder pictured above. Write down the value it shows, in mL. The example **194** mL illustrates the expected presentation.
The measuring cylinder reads **140** mL
